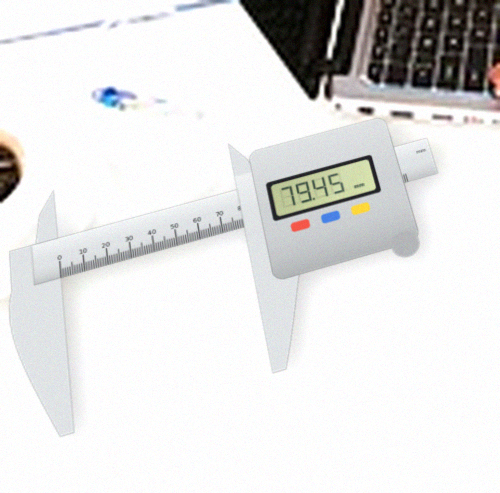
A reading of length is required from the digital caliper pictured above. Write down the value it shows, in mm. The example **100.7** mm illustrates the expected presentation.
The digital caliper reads **79.45** mm
